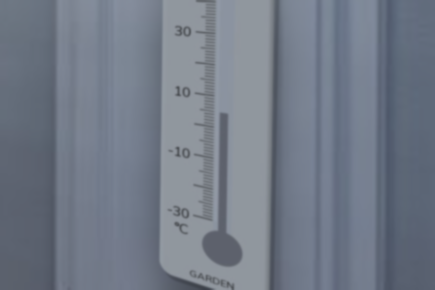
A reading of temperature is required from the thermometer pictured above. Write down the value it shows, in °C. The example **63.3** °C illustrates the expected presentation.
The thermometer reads **5** °C
